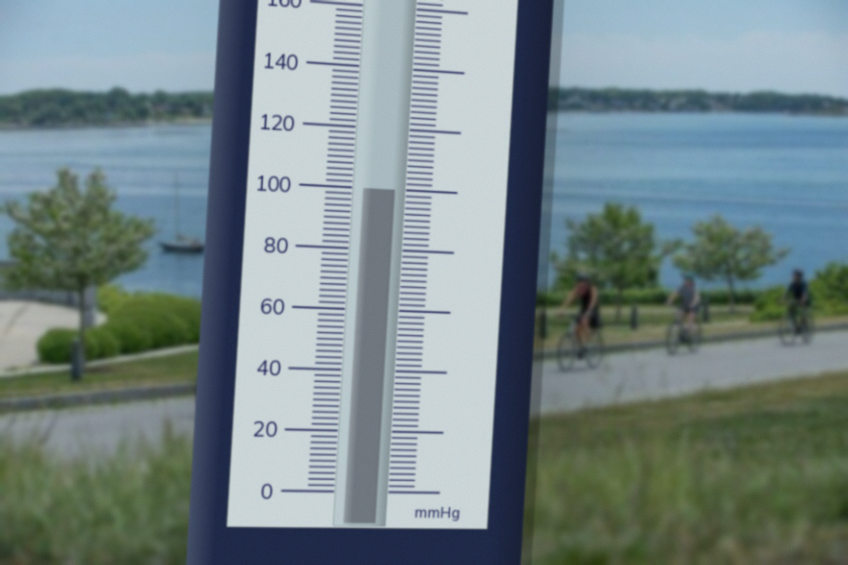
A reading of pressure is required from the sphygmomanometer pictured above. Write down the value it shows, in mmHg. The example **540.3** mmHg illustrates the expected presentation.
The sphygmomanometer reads **100** mmHg
